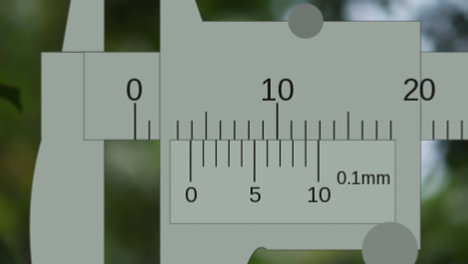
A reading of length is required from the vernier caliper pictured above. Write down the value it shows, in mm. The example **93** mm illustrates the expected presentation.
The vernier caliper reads **3.9** mm
